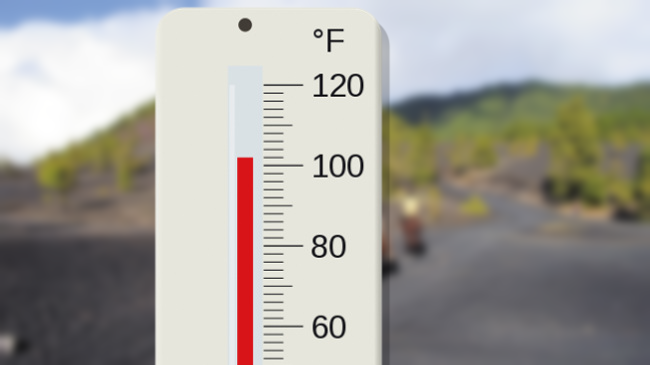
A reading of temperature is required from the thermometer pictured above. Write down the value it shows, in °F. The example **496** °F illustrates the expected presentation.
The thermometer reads **102** °F
